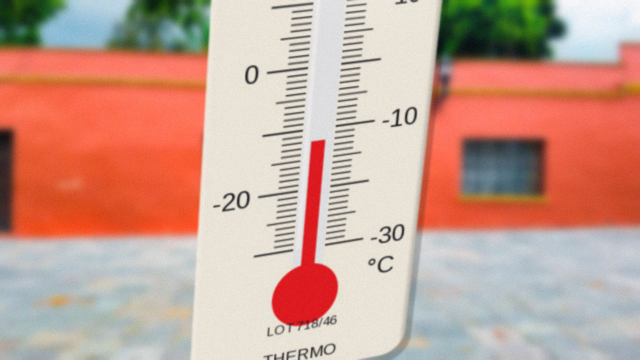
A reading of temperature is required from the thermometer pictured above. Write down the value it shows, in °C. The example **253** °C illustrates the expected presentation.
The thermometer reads **-12** °C
